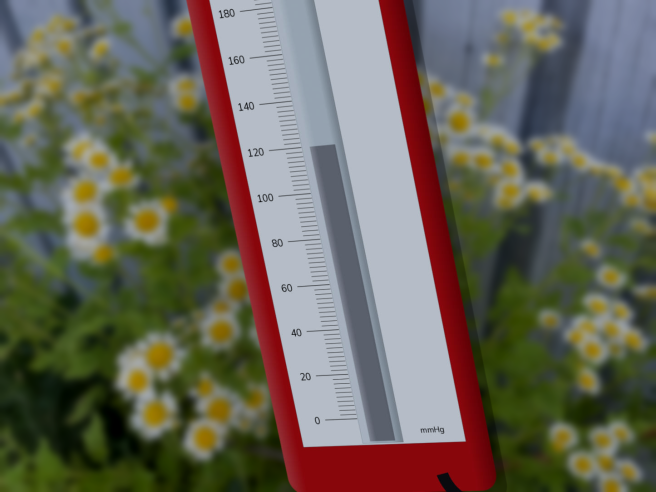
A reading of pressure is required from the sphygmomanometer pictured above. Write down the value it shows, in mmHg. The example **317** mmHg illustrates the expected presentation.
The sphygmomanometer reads **120** mmHg
